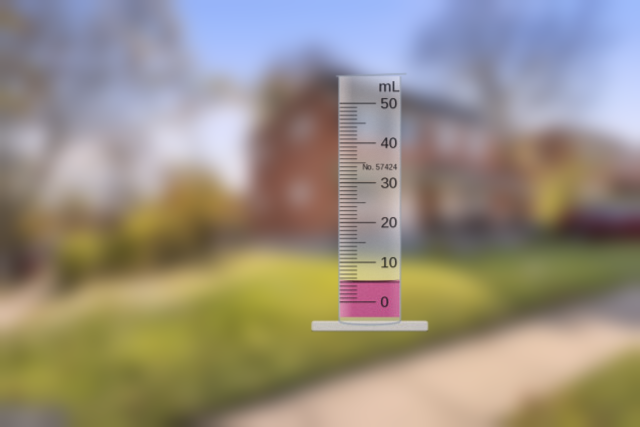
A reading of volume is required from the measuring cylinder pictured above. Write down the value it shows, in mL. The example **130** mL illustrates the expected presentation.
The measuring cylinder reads **5** mL
